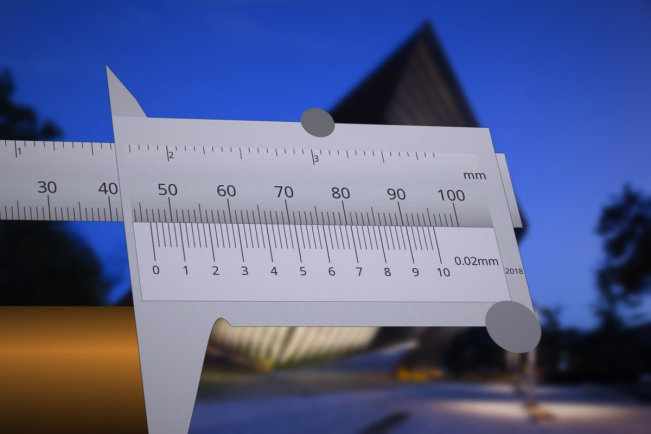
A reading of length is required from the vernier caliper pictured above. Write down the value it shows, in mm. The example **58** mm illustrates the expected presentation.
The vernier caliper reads **46.4** mm
